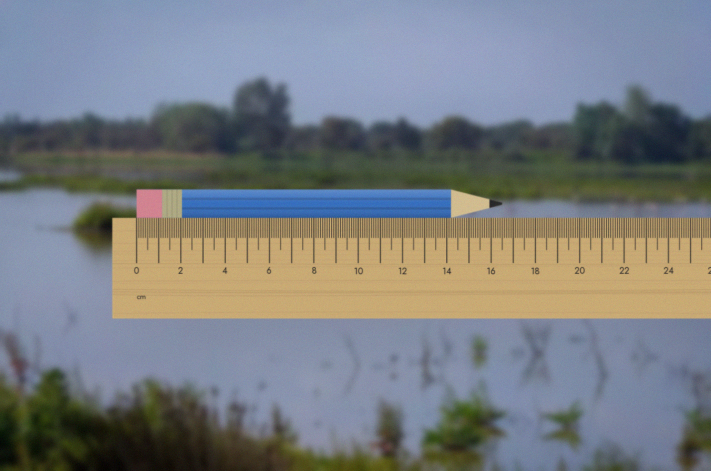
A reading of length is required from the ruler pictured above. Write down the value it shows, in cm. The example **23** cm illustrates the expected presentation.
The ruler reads **16.5** cm
